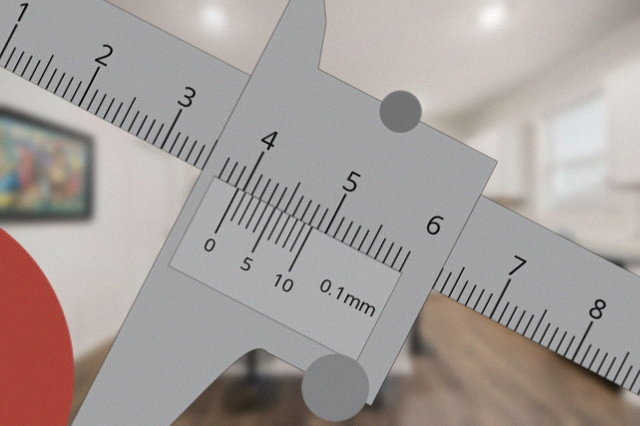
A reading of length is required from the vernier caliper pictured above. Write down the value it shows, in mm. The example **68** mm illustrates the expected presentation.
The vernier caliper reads **39.4** mm
